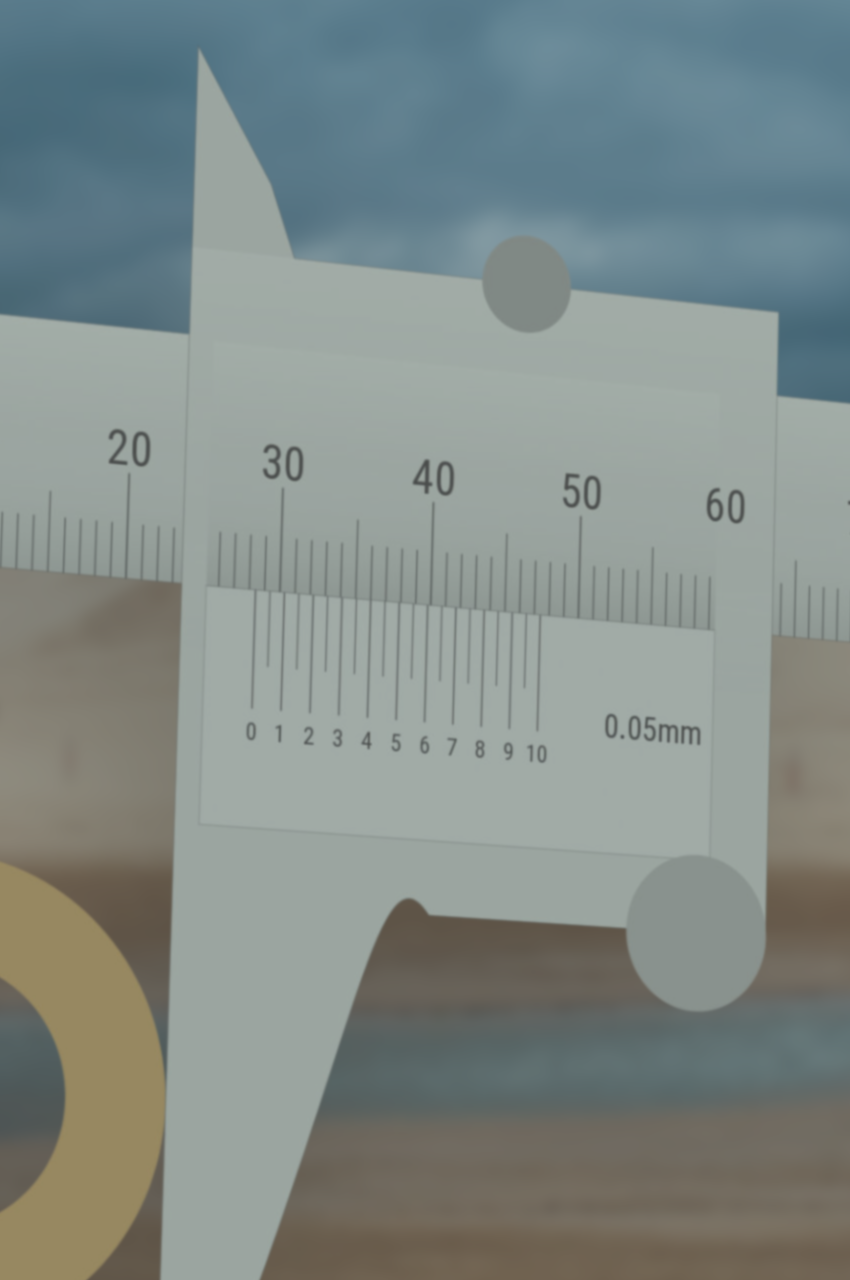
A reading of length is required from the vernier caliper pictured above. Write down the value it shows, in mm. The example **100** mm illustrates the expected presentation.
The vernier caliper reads **28.4** mm
